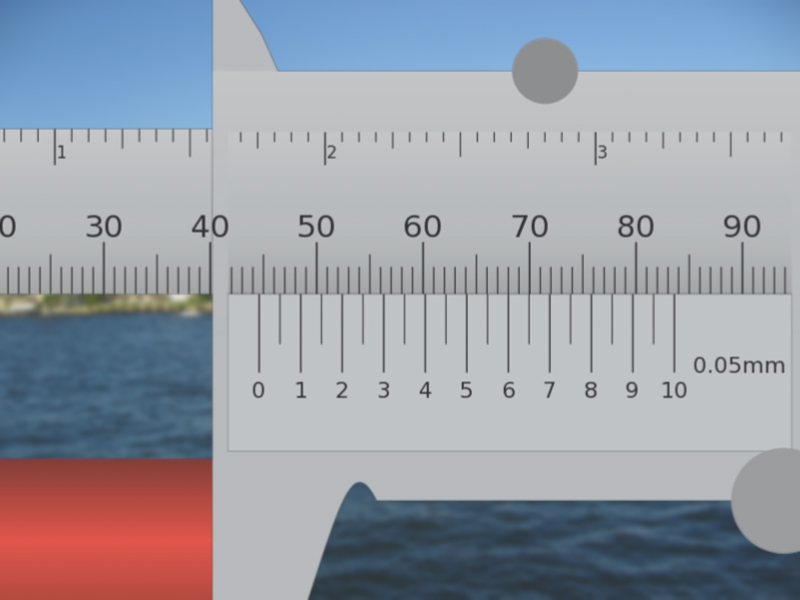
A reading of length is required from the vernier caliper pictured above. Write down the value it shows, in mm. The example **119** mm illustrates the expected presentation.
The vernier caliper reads **44.6** mm
